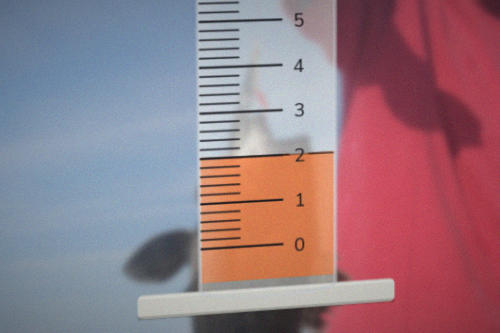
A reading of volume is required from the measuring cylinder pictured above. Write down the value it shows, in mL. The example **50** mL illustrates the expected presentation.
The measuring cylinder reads **2** mL
